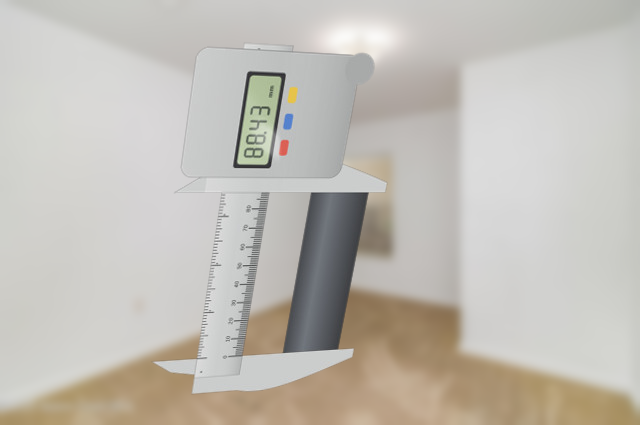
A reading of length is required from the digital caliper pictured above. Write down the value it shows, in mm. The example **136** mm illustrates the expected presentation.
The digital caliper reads **88.43** mm
